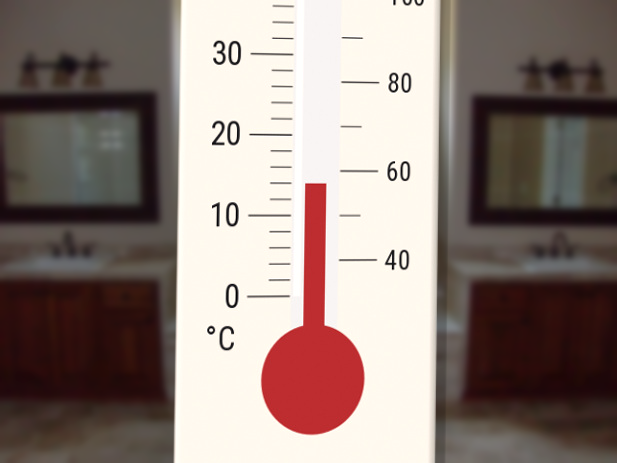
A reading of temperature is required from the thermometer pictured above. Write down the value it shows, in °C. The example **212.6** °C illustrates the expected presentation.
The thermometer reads **14** °C
